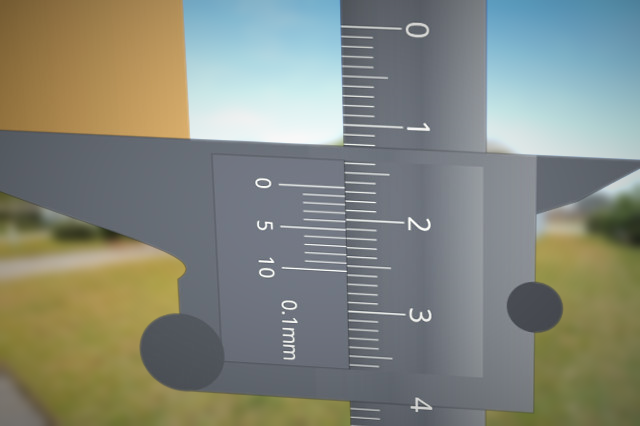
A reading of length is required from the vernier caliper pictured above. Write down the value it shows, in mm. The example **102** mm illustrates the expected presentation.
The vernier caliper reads **16.6** mm
